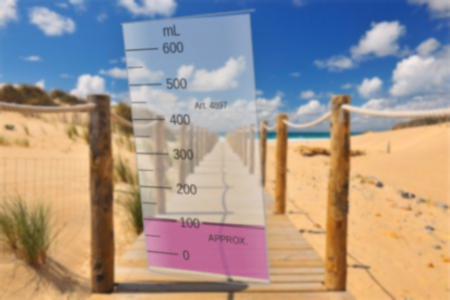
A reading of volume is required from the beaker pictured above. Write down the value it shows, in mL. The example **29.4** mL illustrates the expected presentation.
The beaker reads **100** mL
